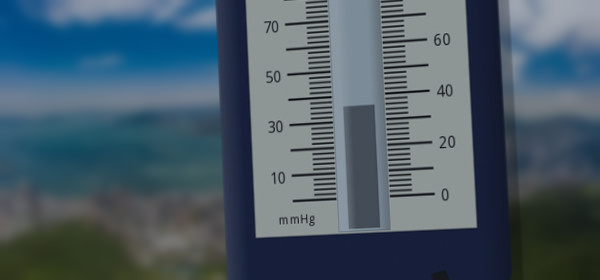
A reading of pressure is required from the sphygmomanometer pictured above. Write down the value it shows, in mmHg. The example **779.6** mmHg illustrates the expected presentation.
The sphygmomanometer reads **36** mmHg
